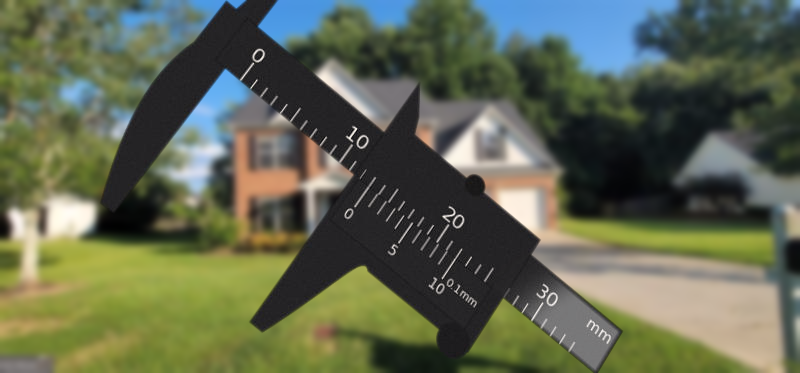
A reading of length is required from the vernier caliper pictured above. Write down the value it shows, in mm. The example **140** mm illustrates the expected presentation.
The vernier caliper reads **13.0** mm
